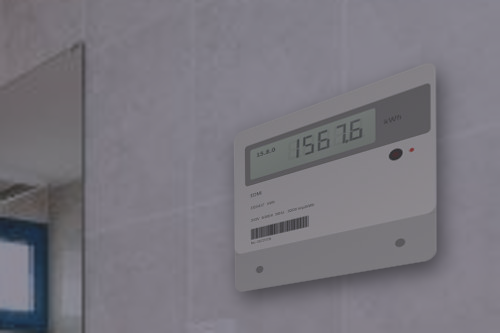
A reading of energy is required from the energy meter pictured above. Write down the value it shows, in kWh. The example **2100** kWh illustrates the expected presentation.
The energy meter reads **1567.6** kWh
